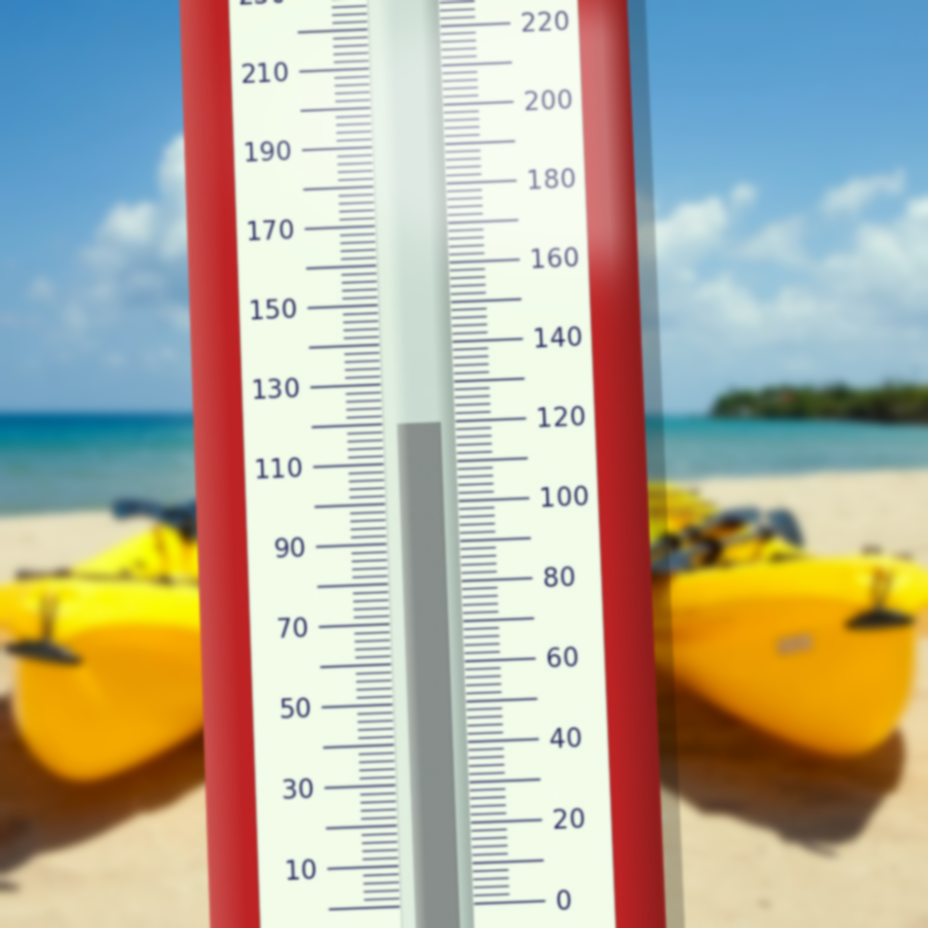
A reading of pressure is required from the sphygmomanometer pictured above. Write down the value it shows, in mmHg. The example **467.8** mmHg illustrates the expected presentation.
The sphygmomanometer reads **120** mmHg
